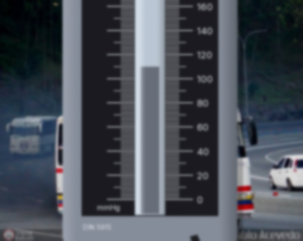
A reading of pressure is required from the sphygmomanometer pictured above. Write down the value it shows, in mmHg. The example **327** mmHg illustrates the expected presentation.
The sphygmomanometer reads **110** mmHg
